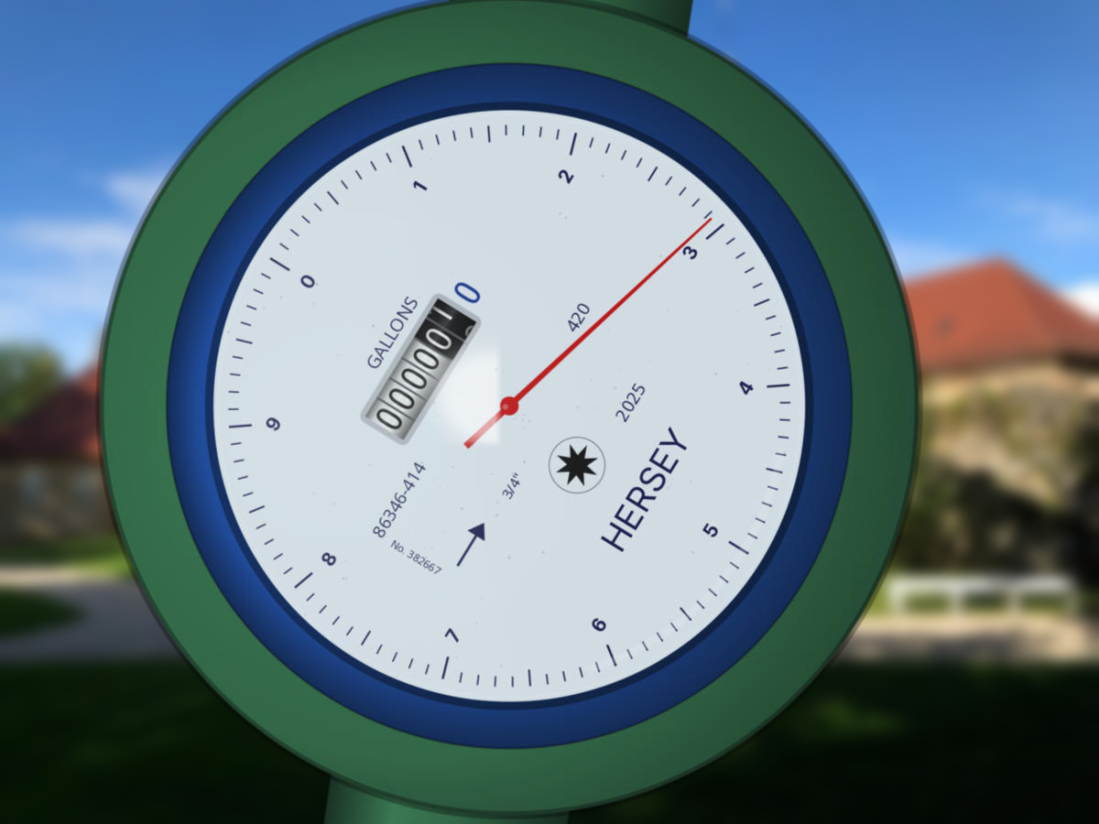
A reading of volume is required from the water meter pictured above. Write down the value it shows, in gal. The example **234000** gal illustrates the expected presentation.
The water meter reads **12.9** gal
